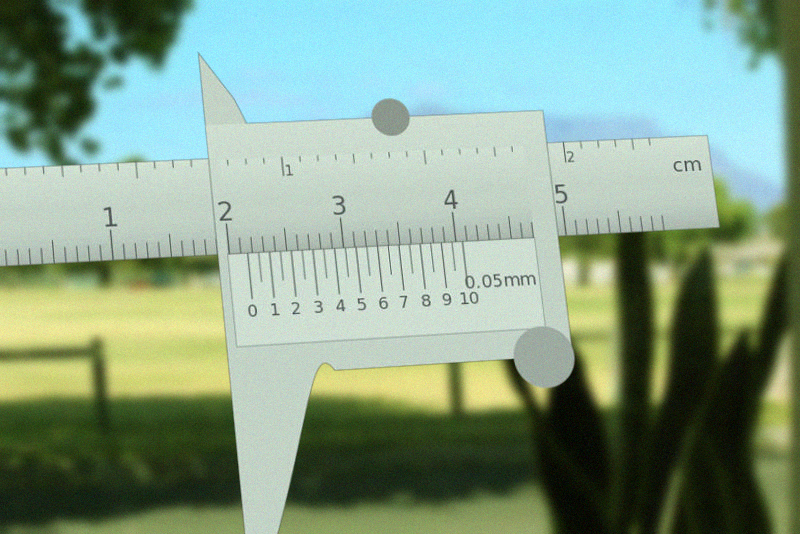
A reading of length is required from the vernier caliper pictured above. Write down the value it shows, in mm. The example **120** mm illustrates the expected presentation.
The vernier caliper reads **21.6** mm
